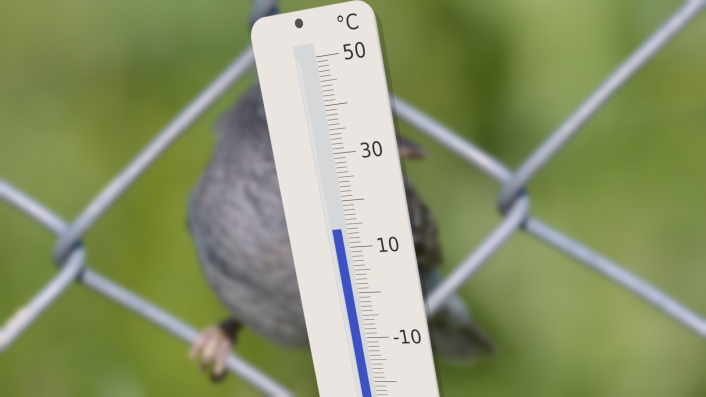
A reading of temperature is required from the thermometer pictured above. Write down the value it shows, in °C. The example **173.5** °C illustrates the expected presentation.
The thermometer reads **14** °C
